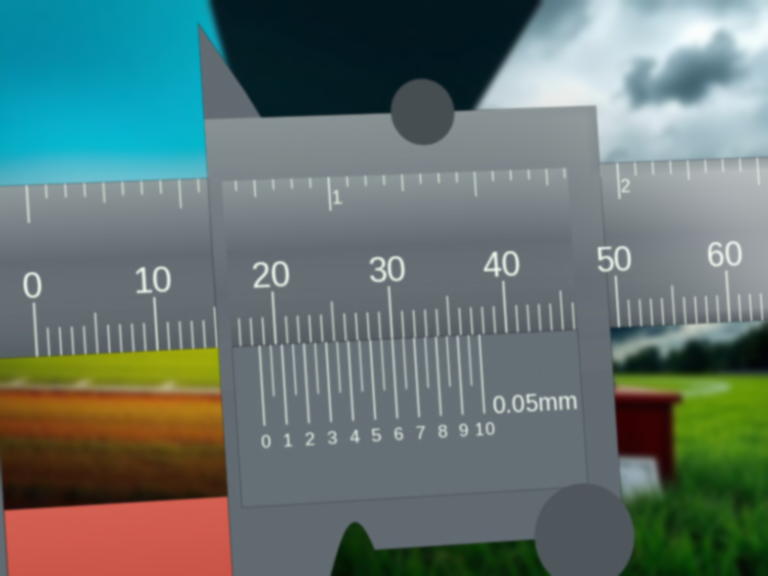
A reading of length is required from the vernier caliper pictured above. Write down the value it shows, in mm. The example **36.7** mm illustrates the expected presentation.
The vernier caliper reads **18.6** mm
